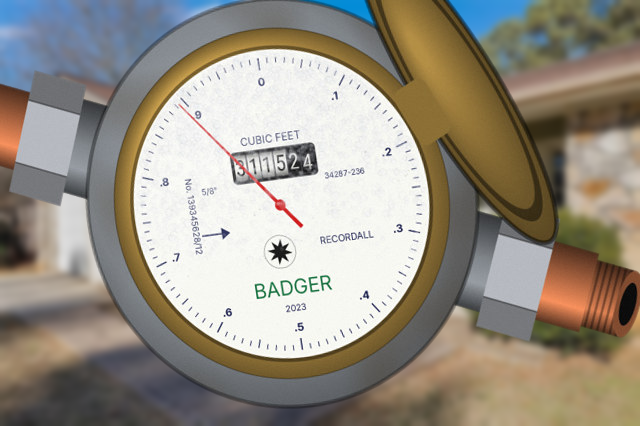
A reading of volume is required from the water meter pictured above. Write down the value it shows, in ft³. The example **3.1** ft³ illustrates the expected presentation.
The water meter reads **311523.89** ft³
